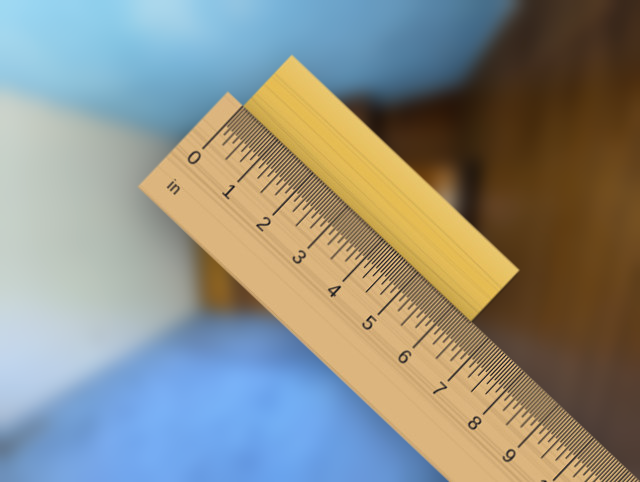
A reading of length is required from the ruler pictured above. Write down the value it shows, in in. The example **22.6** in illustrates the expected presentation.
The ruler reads **6.5** in
